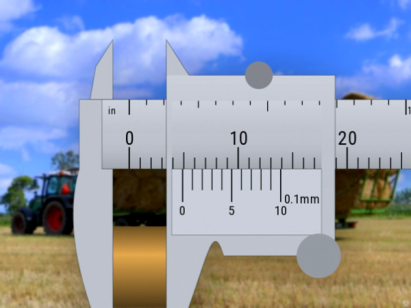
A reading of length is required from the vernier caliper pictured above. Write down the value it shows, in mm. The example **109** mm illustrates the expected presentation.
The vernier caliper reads **4.9** mm
